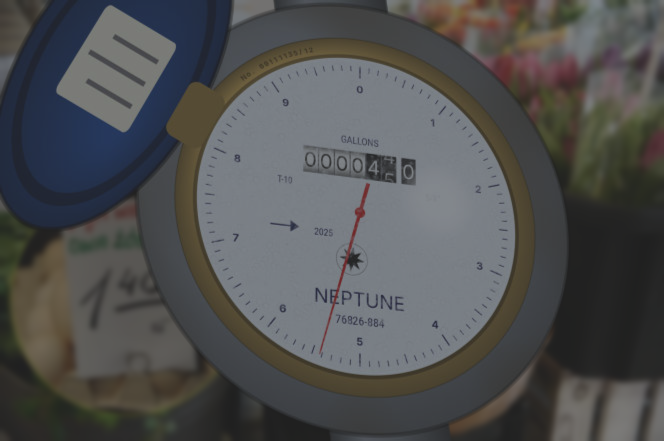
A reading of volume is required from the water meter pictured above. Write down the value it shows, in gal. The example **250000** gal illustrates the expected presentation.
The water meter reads **445.4** gal
